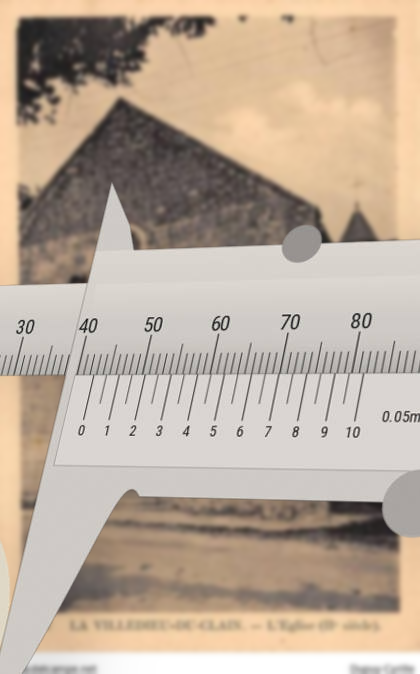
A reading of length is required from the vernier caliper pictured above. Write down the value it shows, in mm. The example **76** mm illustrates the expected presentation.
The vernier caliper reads **42.6** mm
